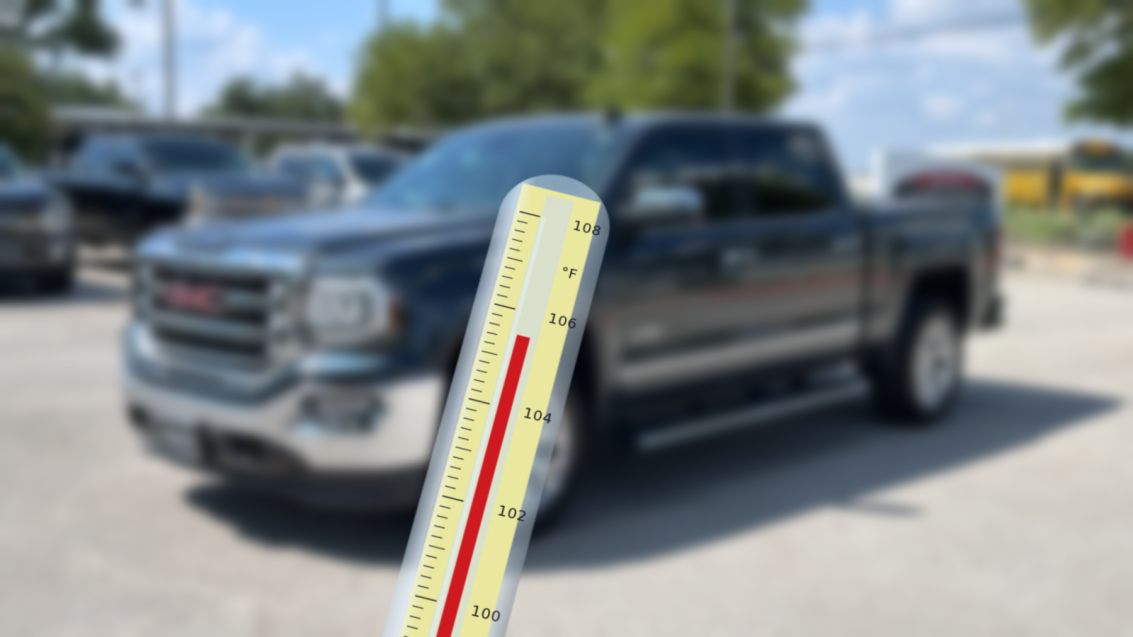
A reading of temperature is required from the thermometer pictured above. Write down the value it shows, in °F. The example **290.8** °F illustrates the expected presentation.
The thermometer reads **105.5** °F
